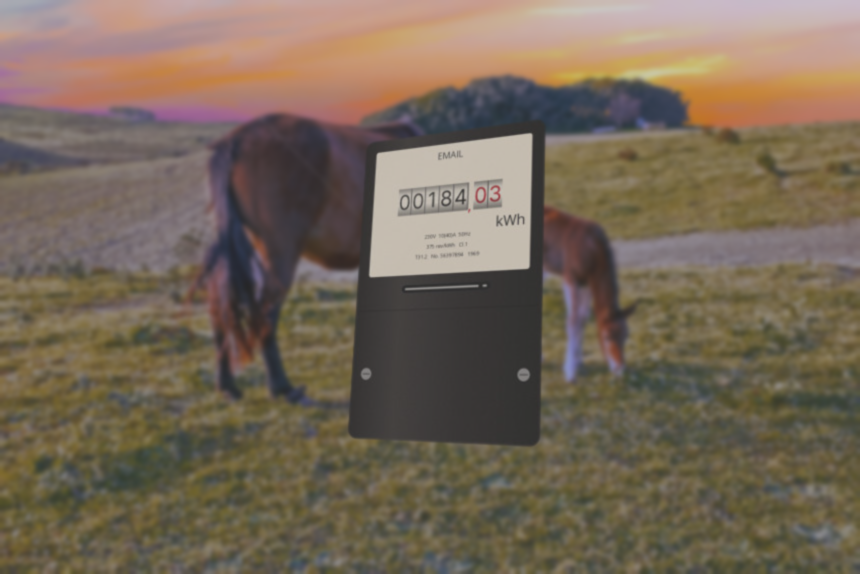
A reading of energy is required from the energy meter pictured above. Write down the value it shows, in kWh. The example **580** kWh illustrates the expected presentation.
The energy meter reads **184.03** kWh
